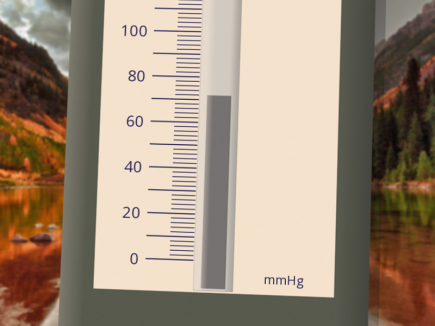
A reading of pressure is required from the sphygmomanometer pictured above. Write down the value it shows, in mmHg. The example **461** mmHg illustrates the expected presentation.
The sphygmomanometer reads **72** mmHg
